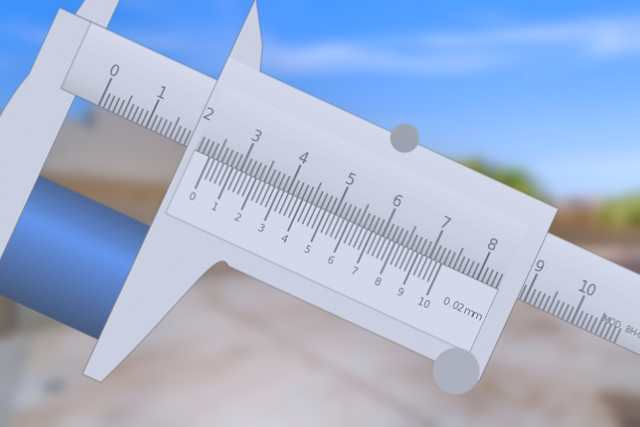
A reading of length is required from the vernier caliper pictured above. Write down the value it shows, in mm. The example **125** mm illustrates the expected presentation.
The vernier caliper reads **23.5** mm
